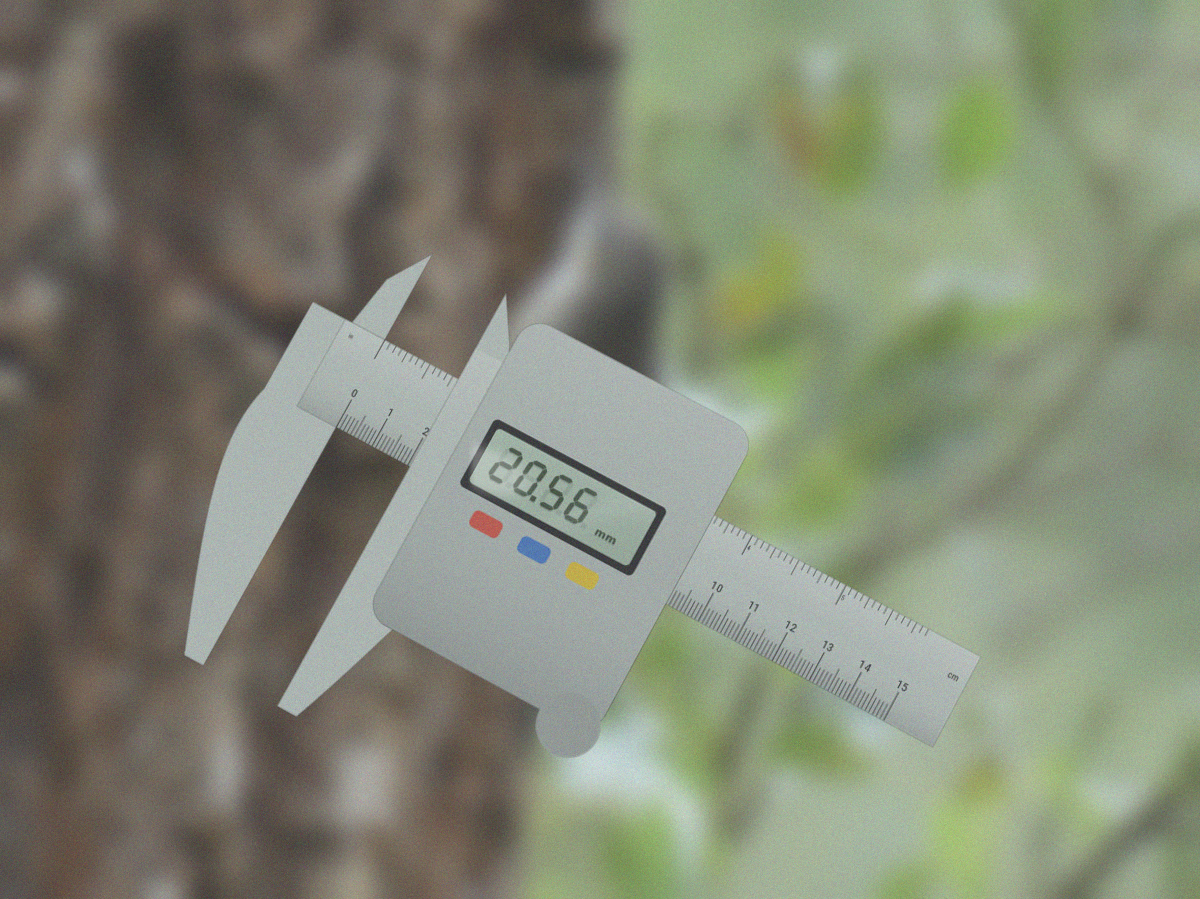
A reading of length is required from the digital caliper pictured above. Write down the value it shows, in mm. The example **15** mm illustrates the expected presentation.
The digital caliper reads **20.56** mm
